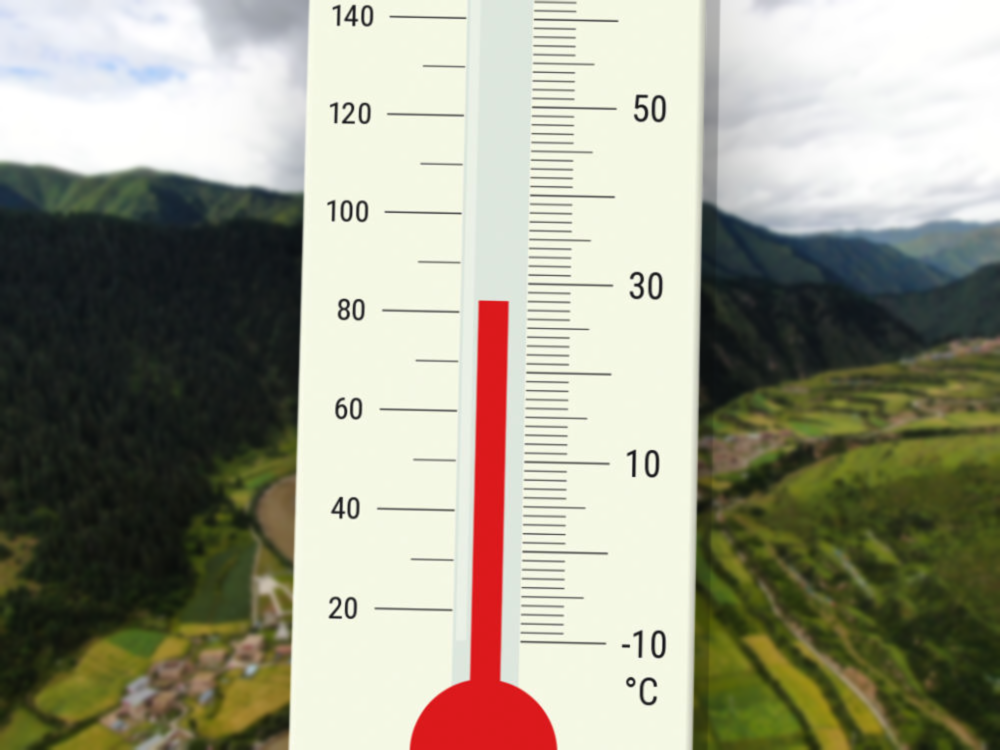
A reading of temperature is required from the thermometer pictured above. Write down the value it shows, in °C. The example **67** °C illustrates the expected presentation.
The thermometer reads **28** °C
